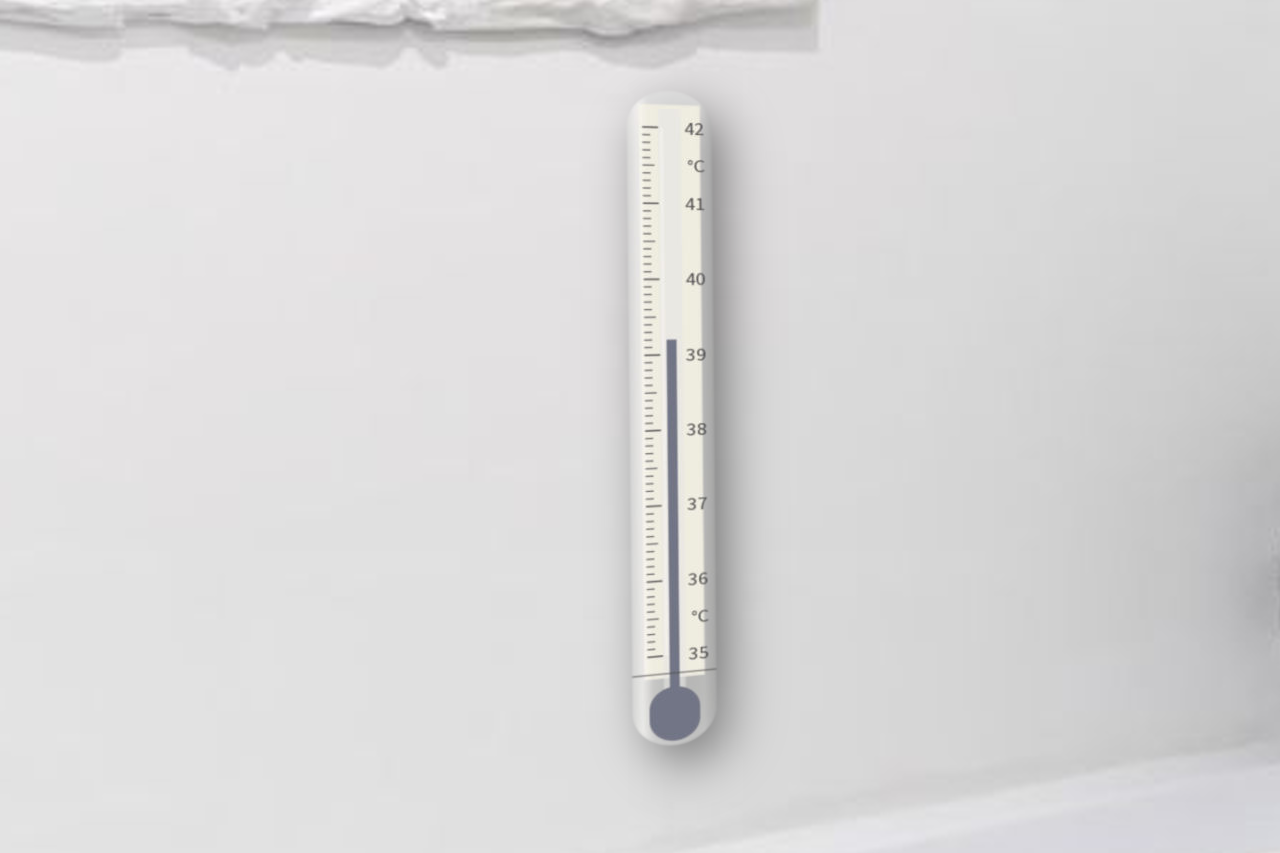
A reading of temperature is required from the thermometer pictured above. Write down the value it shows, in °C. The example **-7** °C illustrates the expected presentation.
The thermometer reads **39.2** °C
